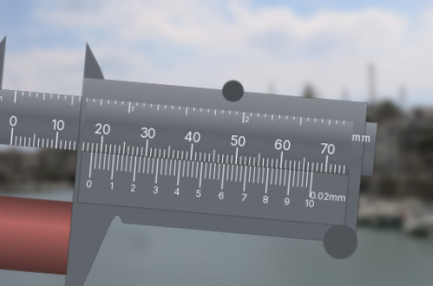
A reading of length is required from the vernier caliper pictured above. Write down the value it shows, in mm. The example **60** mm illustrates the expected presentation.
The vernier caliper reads **18.0** mm
